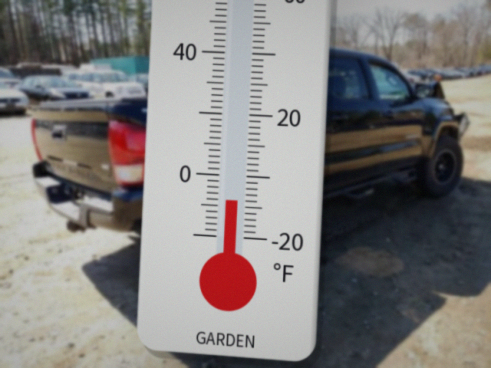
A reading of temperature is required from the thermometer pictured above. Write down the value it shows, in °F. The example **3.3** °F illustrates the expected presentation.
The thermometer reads **-8** °F
